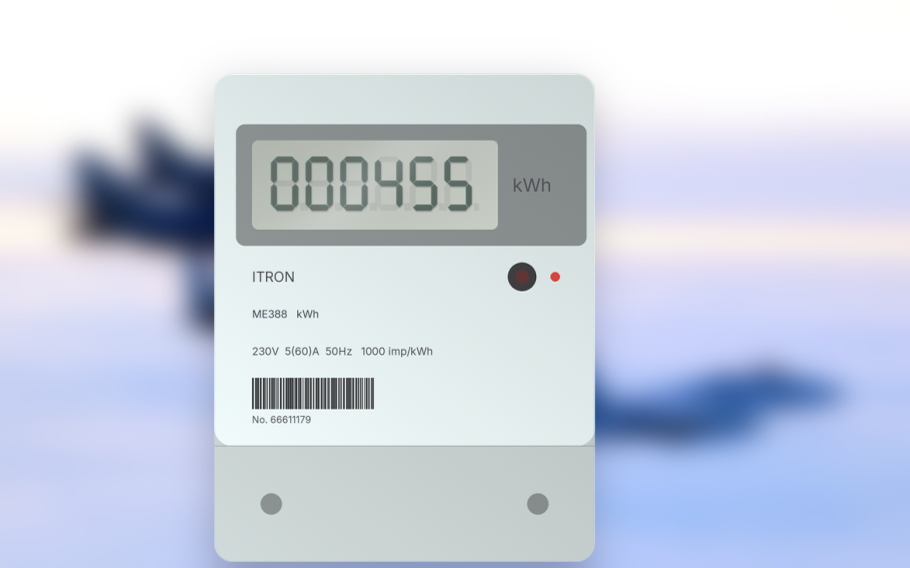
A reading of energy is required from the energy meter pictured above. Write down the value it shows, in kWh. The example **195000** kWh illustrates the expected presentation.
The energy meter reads **455** kWh
